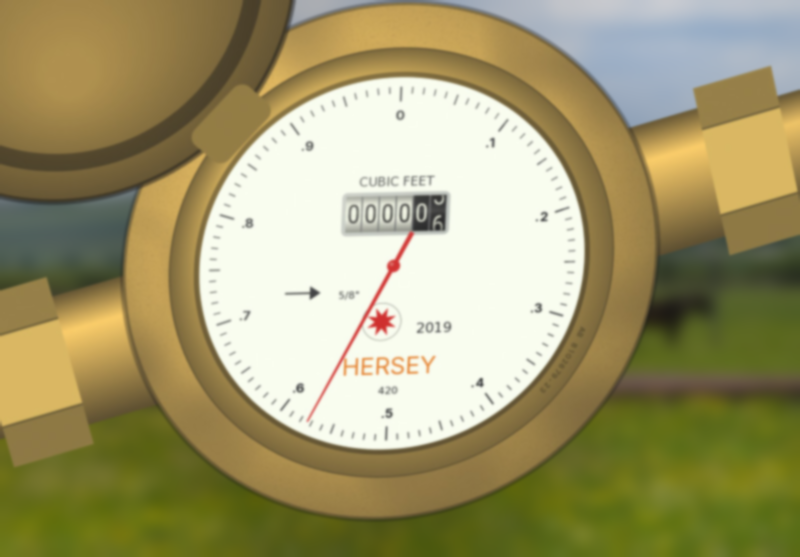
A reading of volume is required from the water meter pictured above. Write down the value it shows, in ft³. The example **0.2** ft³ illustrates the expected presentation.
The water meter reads **5.57** ft³
